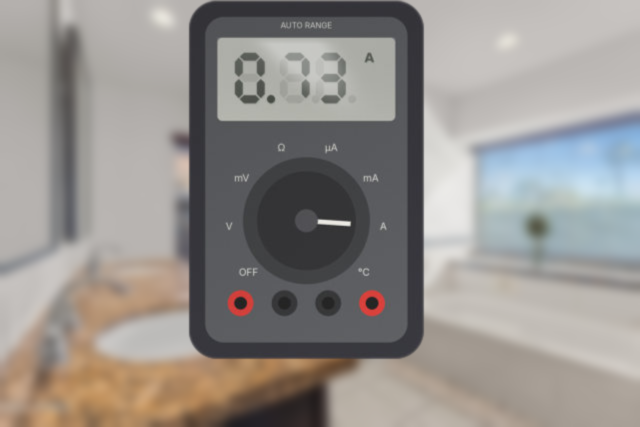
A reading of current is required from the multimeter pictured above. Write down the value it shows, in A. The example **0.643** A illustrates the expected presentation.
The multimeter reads **0.73** A
